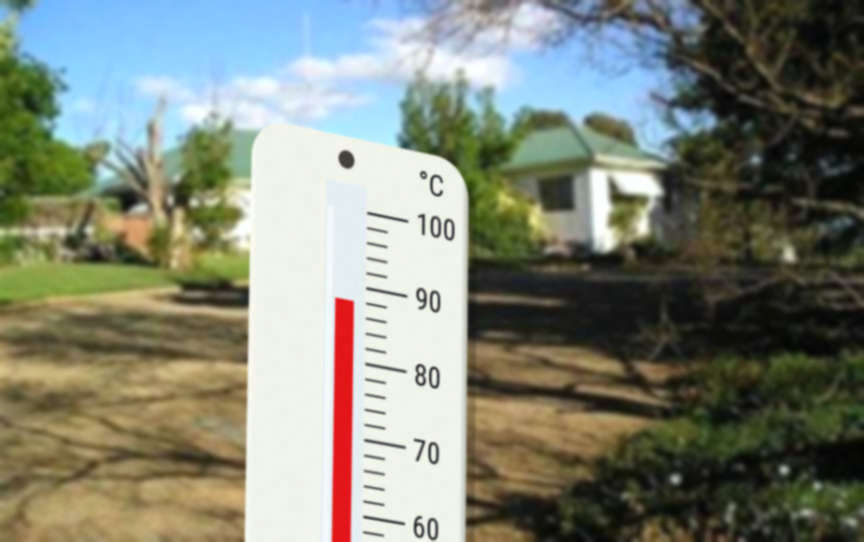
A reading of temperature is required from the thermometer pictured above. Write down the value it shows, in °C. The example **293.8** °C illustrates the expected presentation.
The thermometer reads **88** °C
